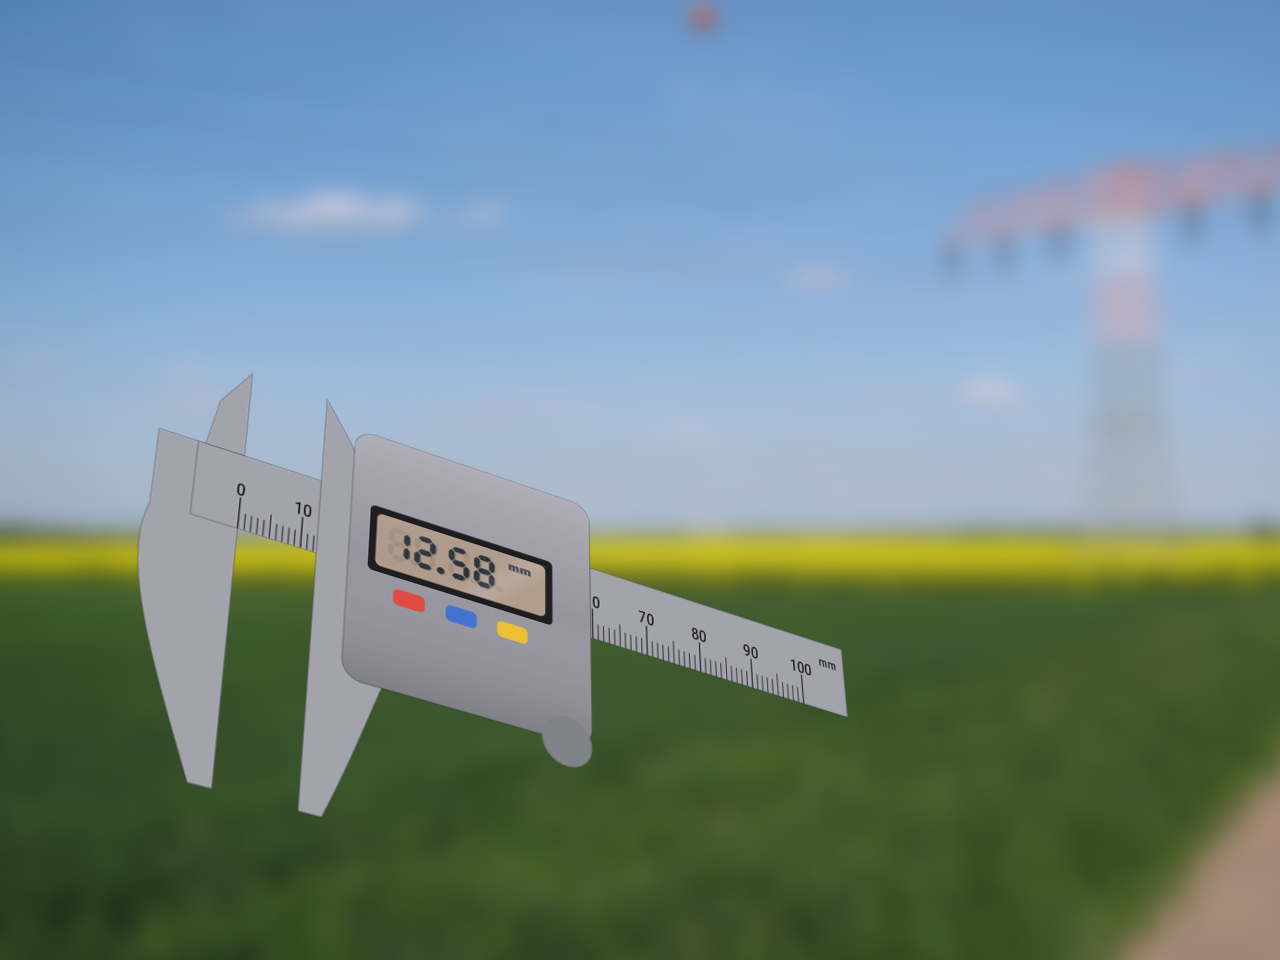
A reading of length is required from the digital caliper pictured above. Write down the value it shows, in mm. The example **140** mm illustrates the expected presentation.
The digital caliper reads **12.58** mm
